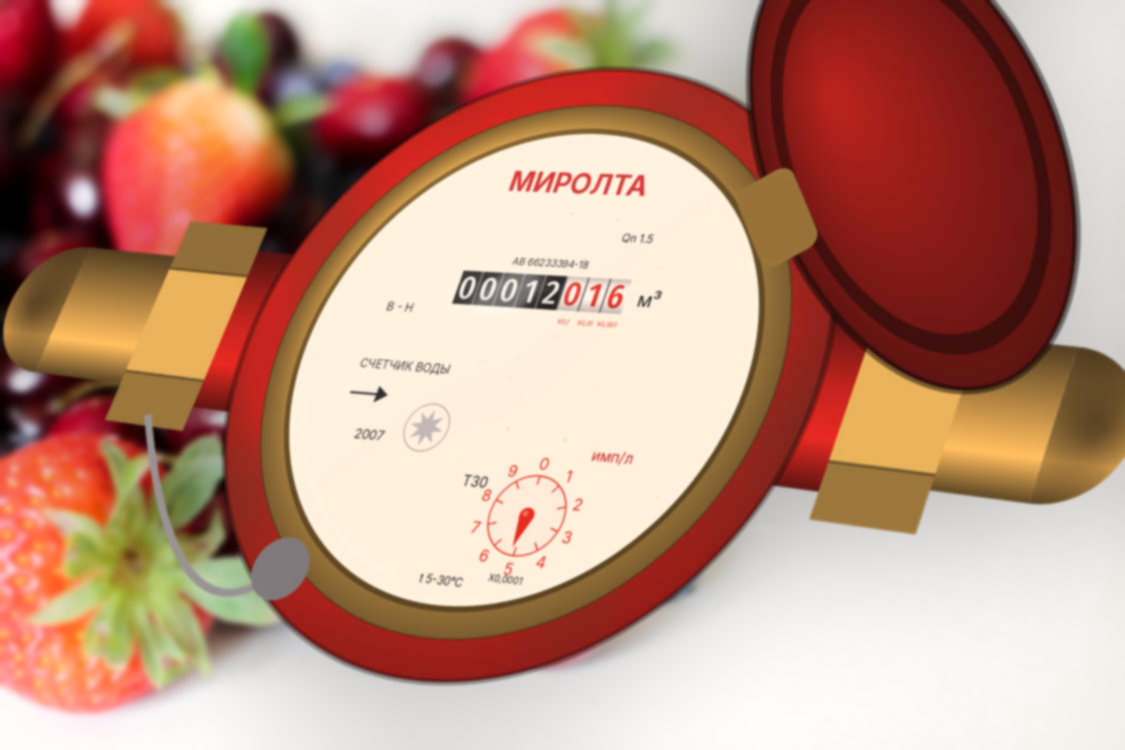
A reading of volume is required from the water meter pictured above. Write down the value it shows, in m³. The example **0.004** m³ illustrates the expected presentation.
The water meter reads **12.0165** m³
